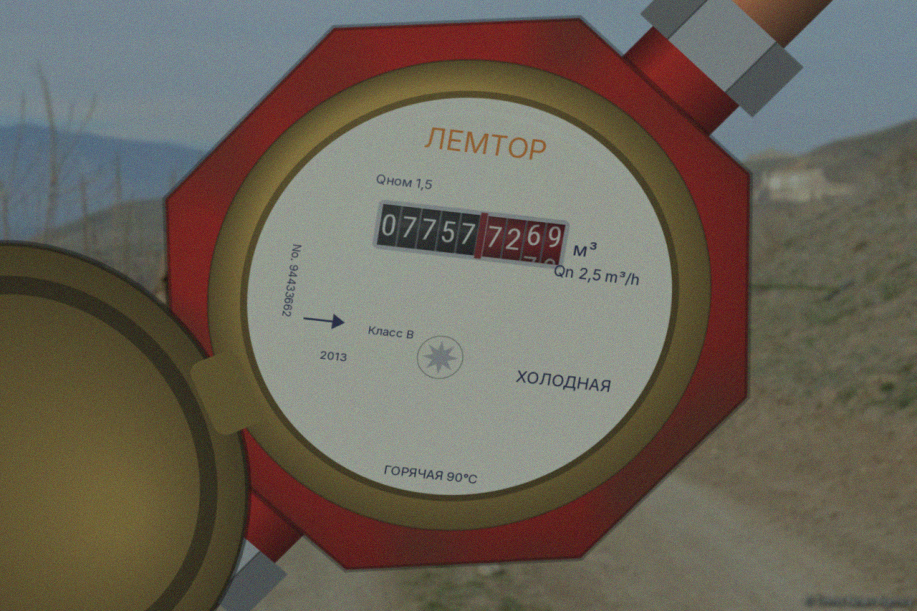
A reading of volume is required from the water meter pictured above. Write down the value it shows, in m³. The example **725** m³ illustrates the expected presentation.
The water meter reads **7757.7269** m³
